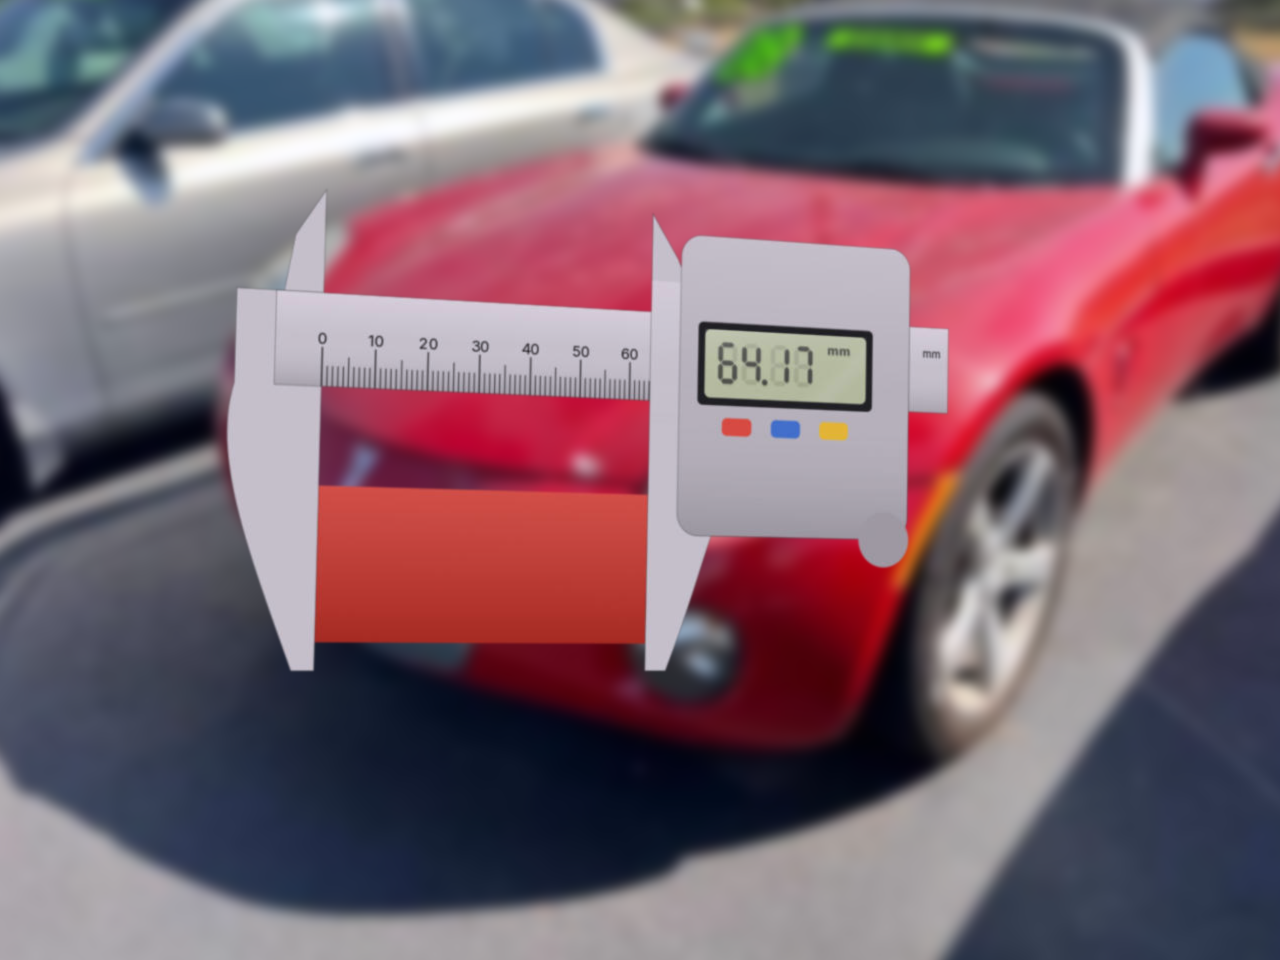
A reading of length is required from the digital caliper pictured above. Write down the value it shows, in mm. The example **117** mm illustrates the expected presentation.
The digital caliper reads **64.17** mm
